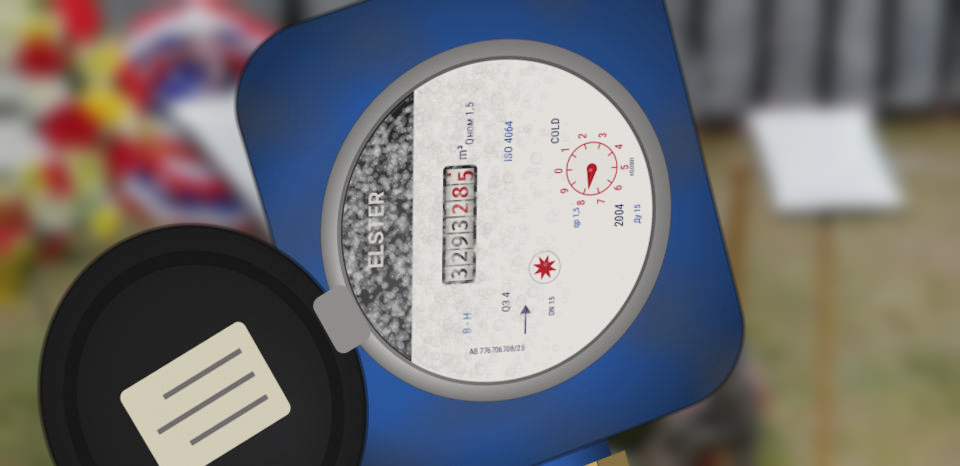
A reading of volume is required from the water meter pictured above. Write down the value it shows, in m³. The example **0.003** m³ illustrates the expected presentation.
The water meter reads **3293.2847** m³
